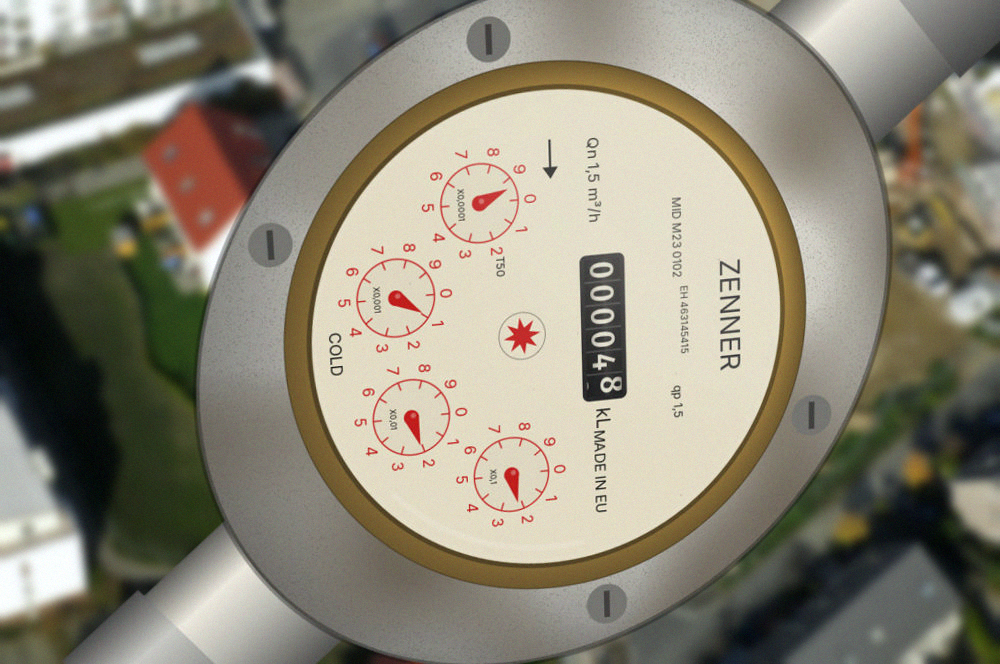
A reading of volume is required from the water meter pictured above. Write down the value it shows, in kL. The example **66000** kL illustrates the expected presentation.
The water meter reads **48.2209** kL
